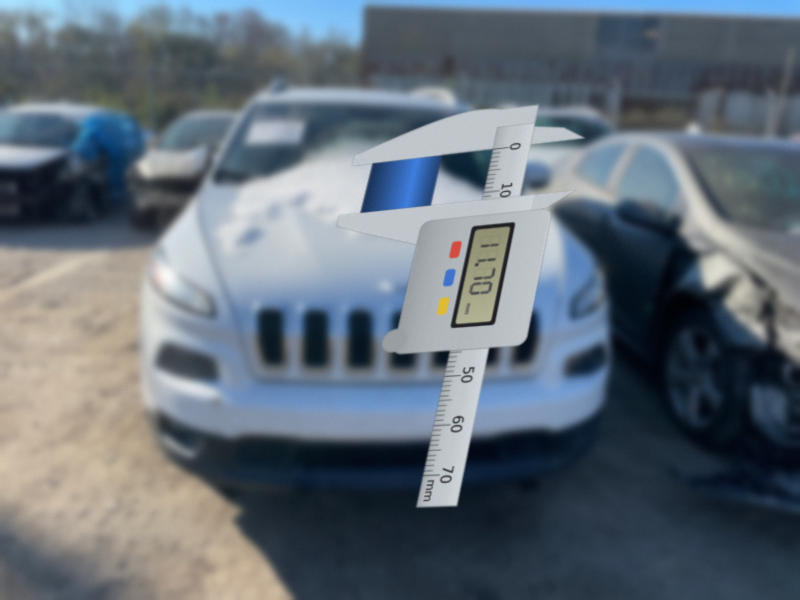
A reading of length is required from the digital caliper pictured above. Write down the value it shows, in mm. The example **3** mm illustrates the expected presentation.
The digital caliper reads **11.70** mm
